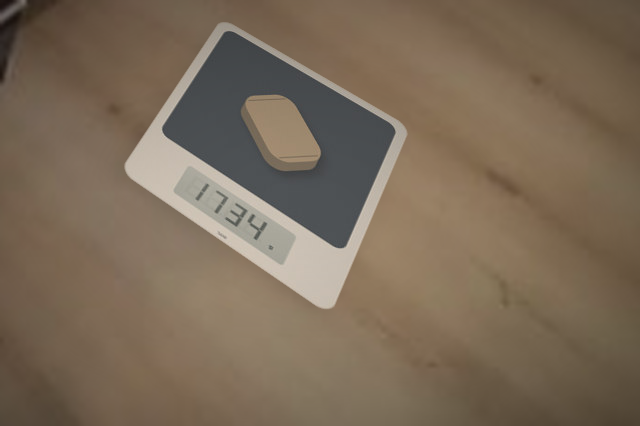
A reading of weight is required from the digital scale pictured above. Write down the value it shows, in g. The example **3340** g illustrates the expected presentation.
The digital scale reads **1734** g
